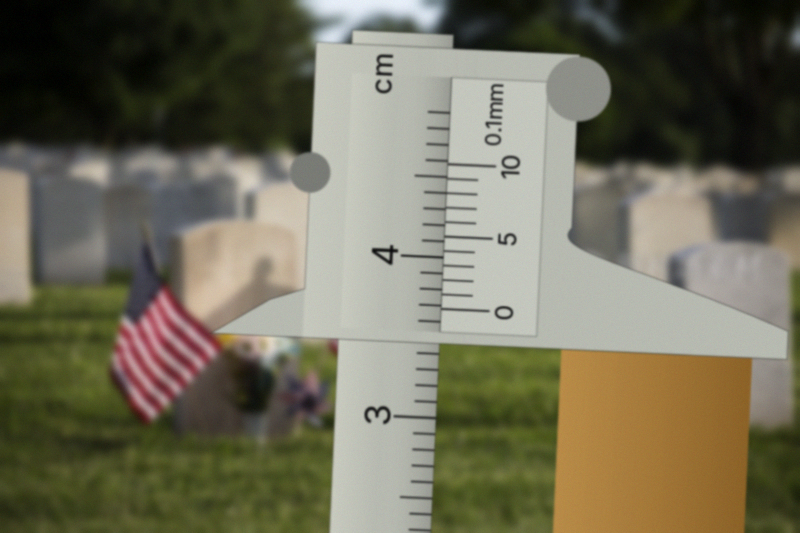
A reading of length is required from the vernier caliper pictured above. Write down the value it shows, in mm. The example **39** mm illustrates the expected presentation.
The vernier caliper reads **36.8** mm
